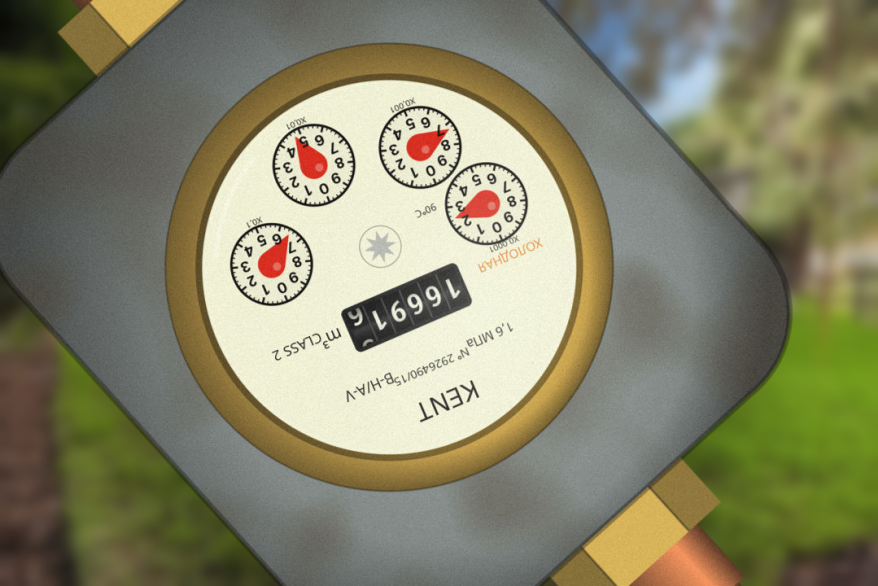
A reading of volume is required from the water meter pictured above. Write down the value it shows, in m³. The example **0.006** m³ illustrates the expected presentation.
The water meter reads **166915.6472** m³
